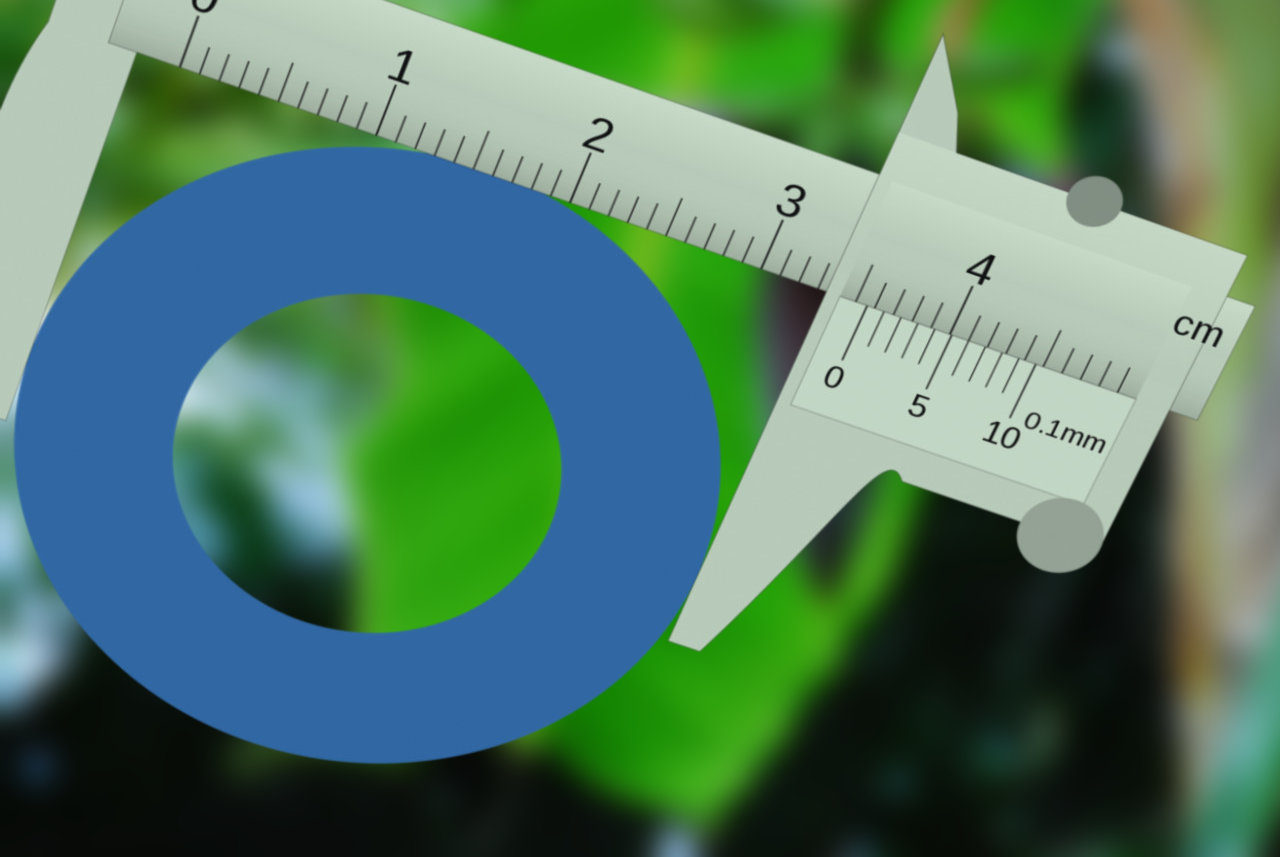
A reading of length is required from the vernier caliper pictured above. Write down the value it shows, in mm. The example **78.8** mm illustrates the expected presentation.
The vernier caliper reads **35.6** mm
